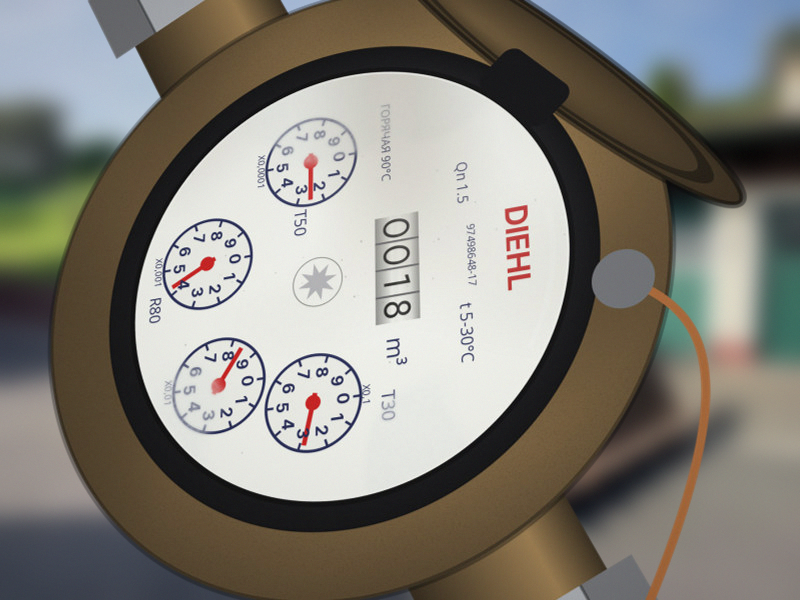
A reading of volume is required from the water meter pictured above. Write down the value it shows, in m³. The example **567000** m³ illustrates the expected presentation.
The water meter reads **18.2842** m³
